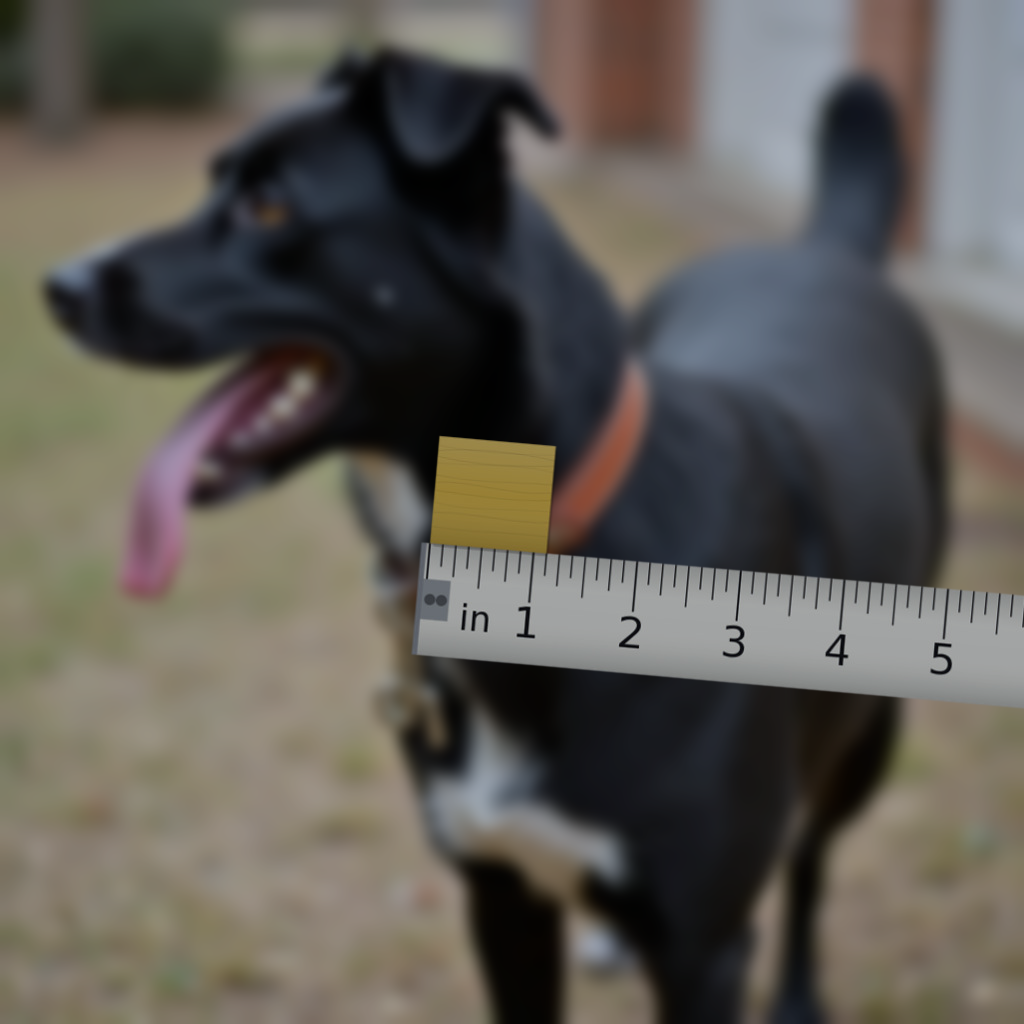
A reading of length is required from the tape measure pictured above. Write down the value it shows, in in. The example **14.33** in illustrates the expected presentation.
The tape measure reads **1.125** in
